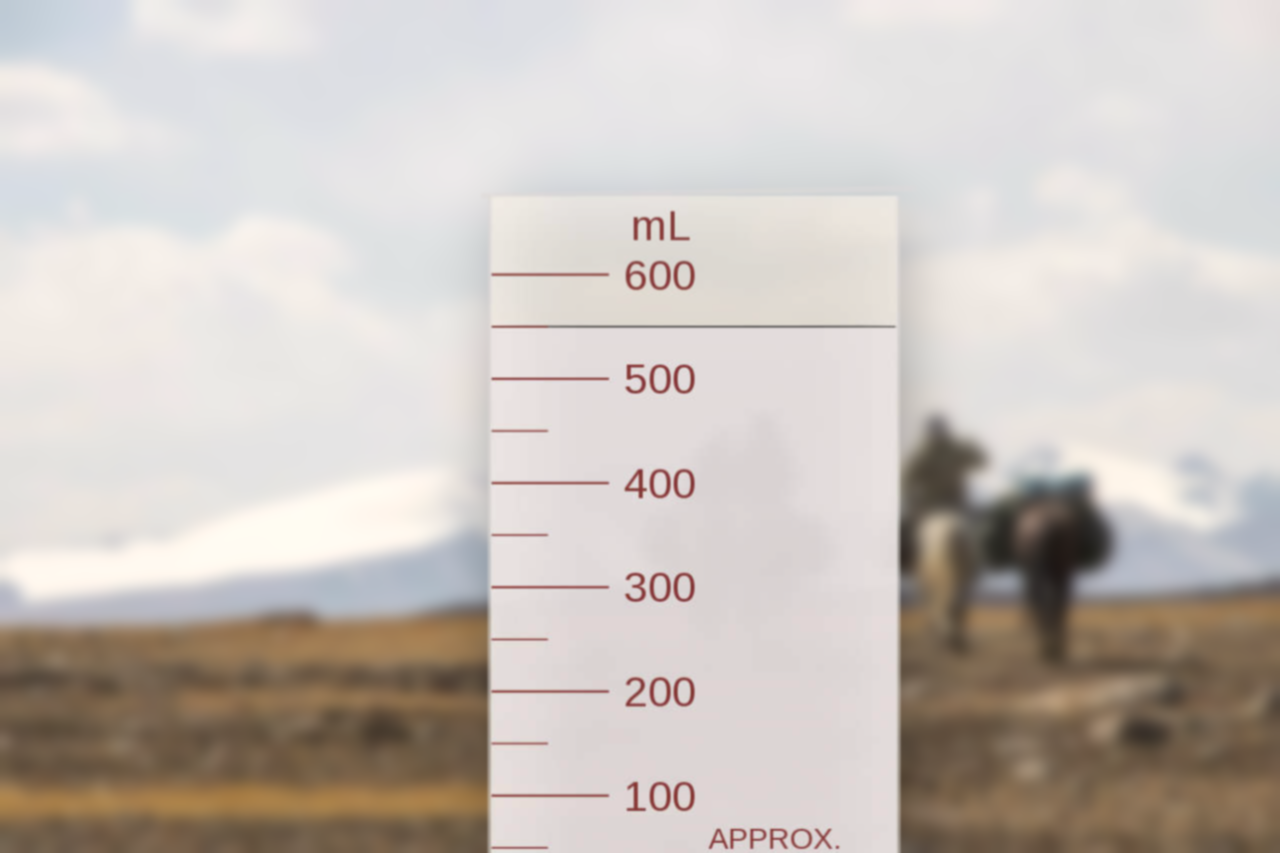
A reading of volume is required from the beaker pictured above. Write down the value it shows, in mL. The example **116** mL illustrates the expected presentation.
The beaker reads **550** mL
